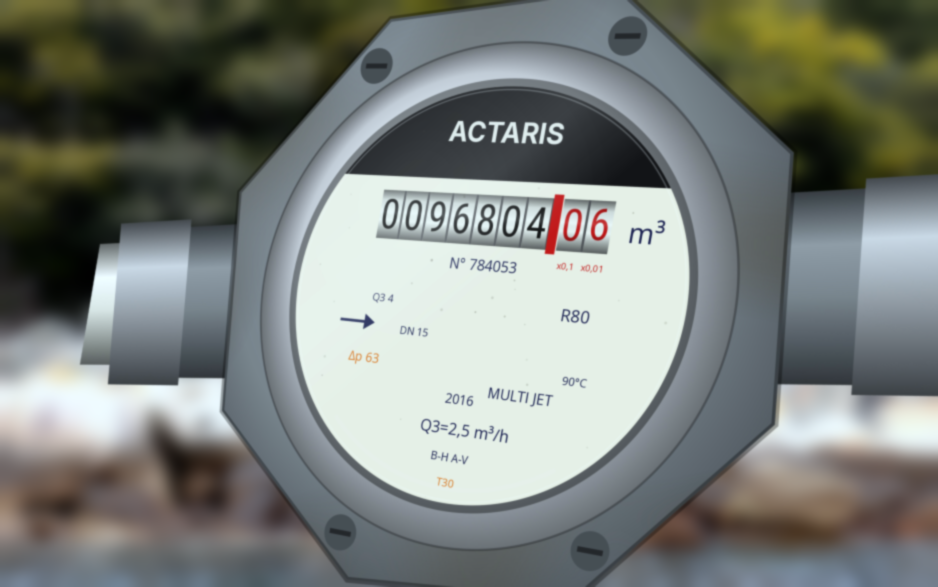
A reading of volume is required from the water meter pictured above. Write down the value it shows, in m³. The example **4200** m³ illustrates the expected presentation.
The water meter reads **96804.06** m³
